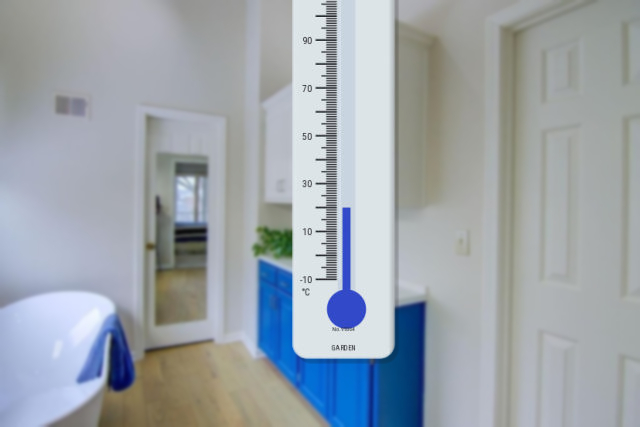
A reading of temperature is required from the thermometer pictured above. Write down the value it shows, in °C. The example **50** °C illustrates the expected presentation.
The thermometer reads **20** °C
